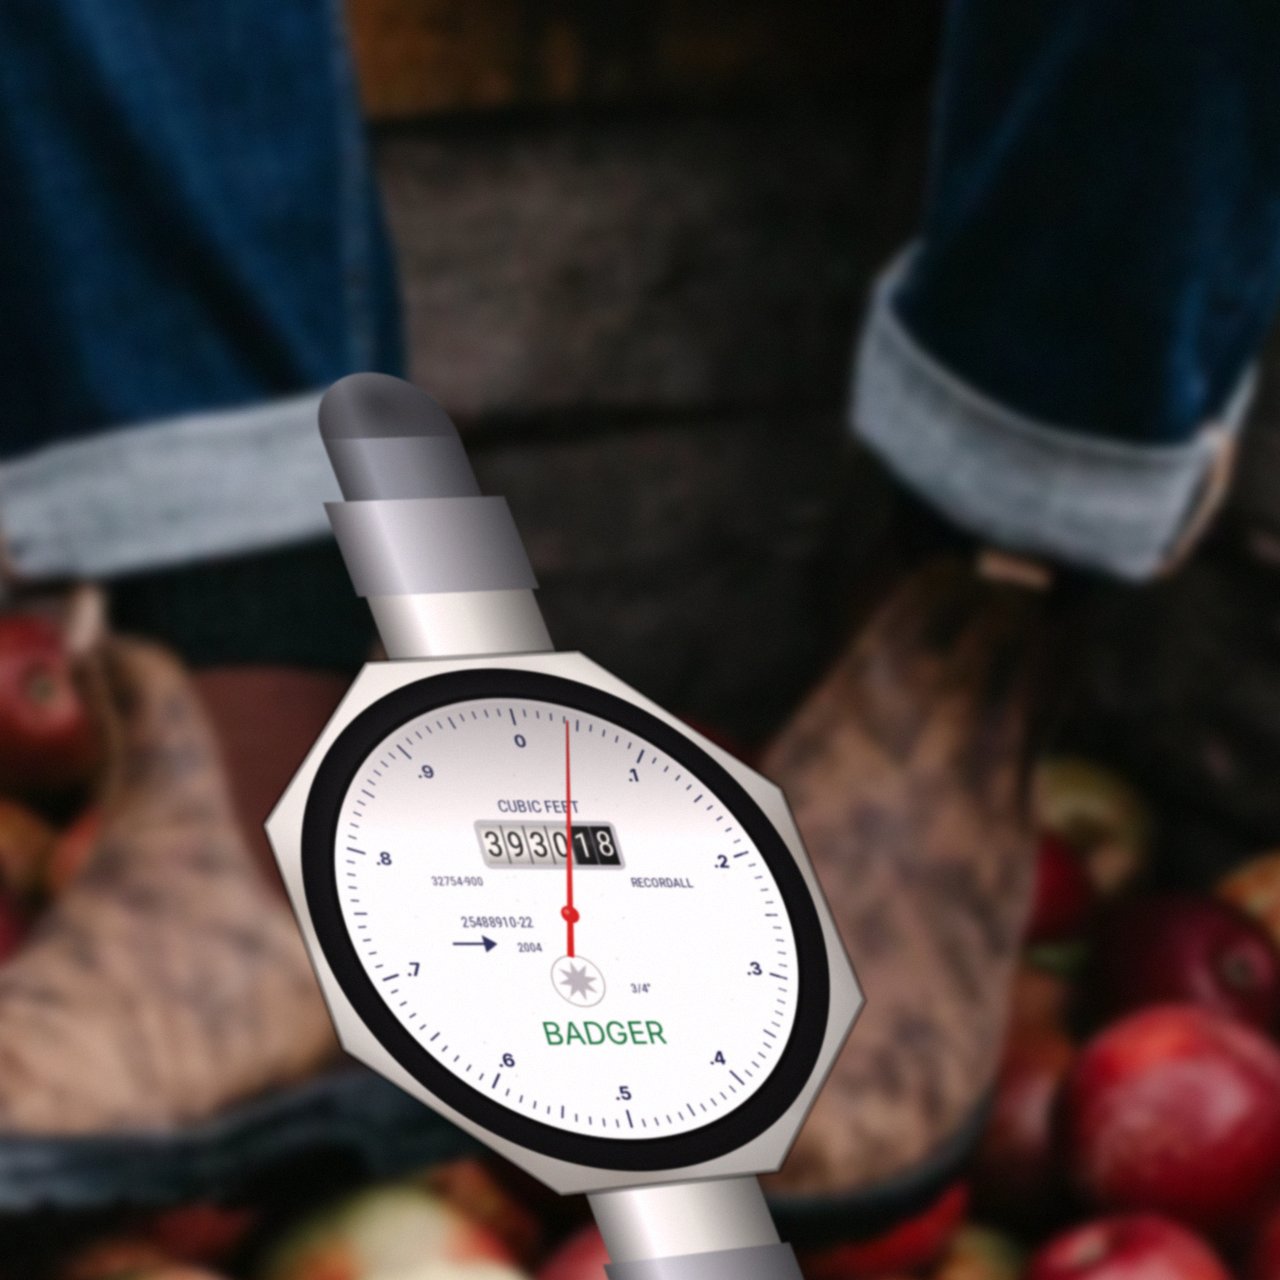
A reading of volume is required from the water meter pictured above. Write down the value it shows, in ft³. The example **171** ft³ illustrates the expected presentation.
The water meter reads **393018.04** ft³
